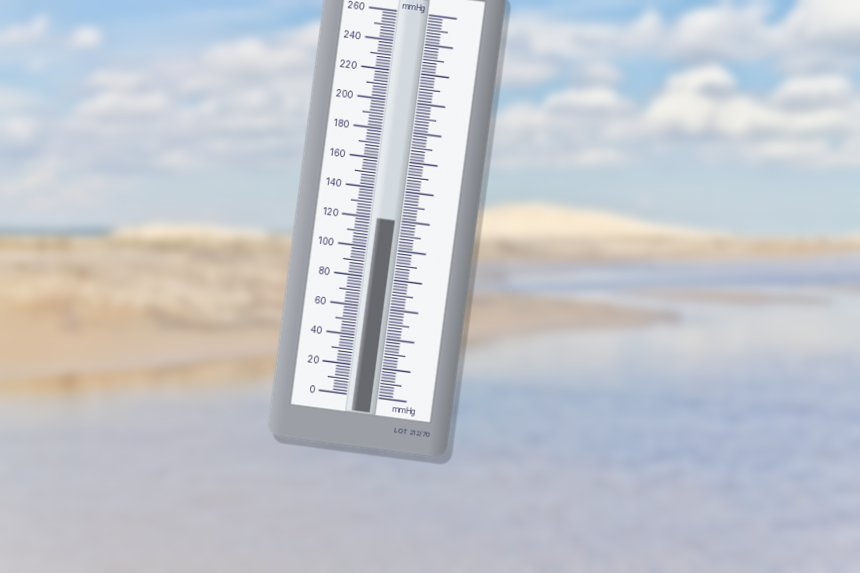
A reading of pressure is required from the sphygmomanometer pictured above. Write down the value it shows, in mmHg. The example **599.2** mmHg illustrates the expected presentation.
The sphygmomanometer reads **120** mmHg
